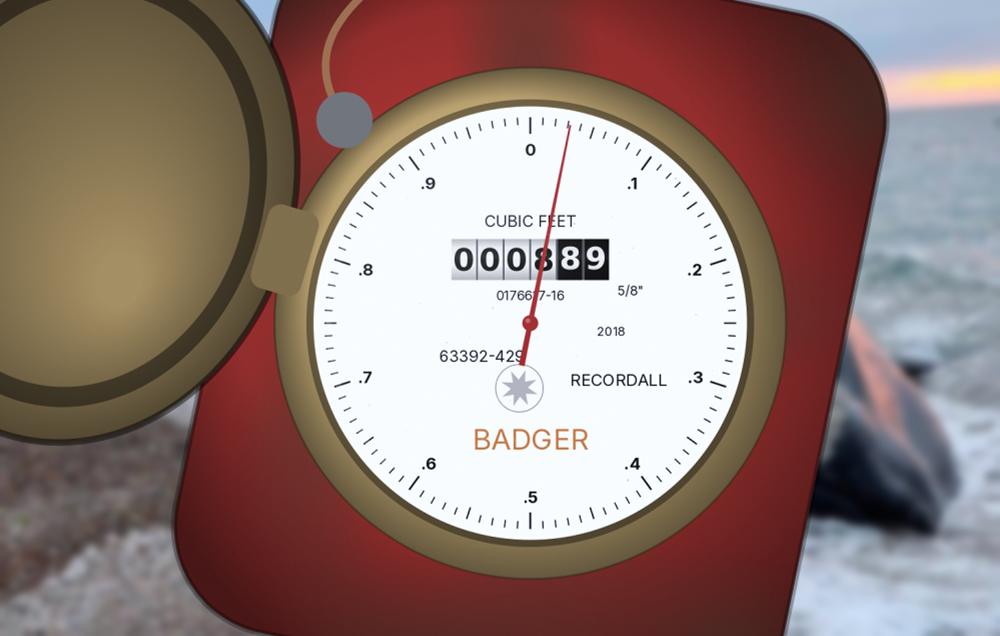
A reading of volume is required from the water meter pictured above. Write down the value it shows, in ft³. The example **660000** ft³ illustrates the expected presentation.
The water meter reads **889.03** ft³
